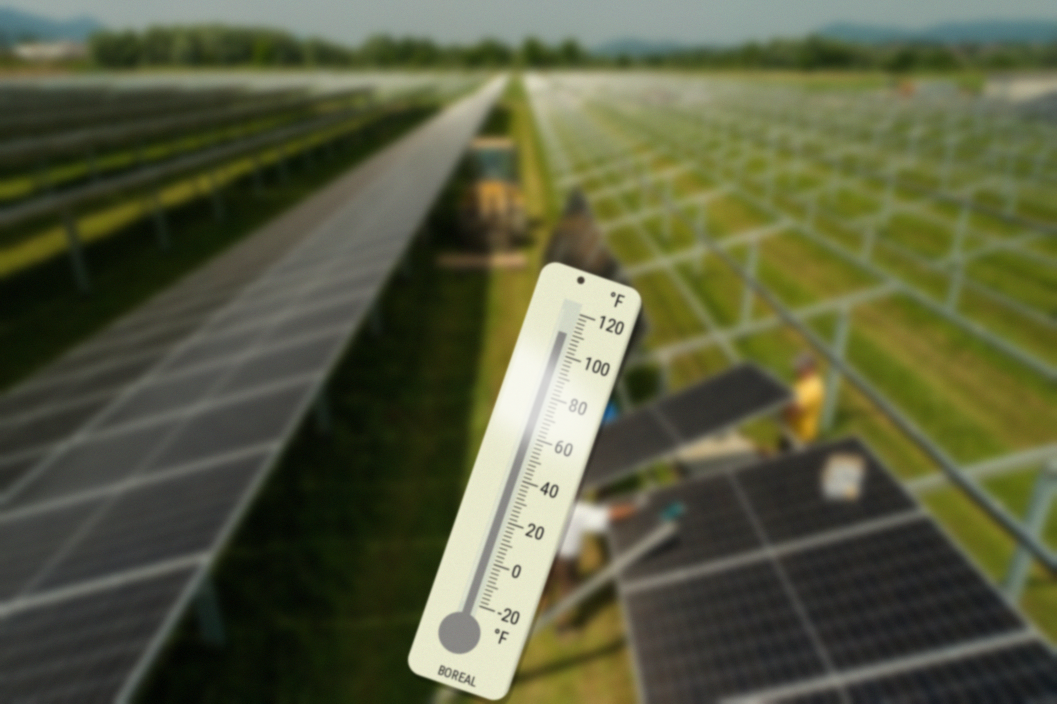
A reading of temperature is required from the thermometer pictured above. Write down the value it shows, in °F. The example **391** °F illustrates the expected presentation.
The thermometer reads **110** °F
